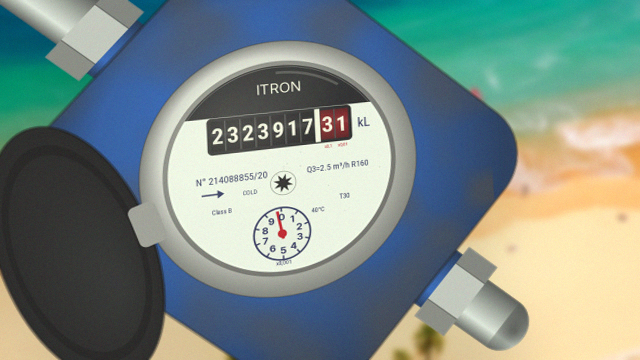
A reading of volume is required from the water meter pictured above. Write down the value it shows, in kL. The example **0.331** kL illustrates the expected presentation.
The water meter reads **2323917.309** kL
